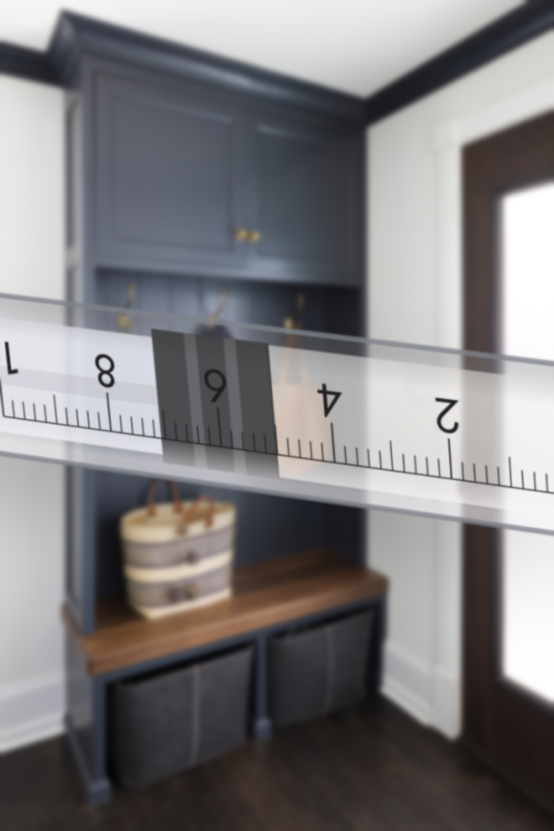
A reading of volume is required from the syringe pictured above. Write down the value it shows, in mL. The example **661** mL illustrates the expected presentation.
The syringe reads **5** mL
